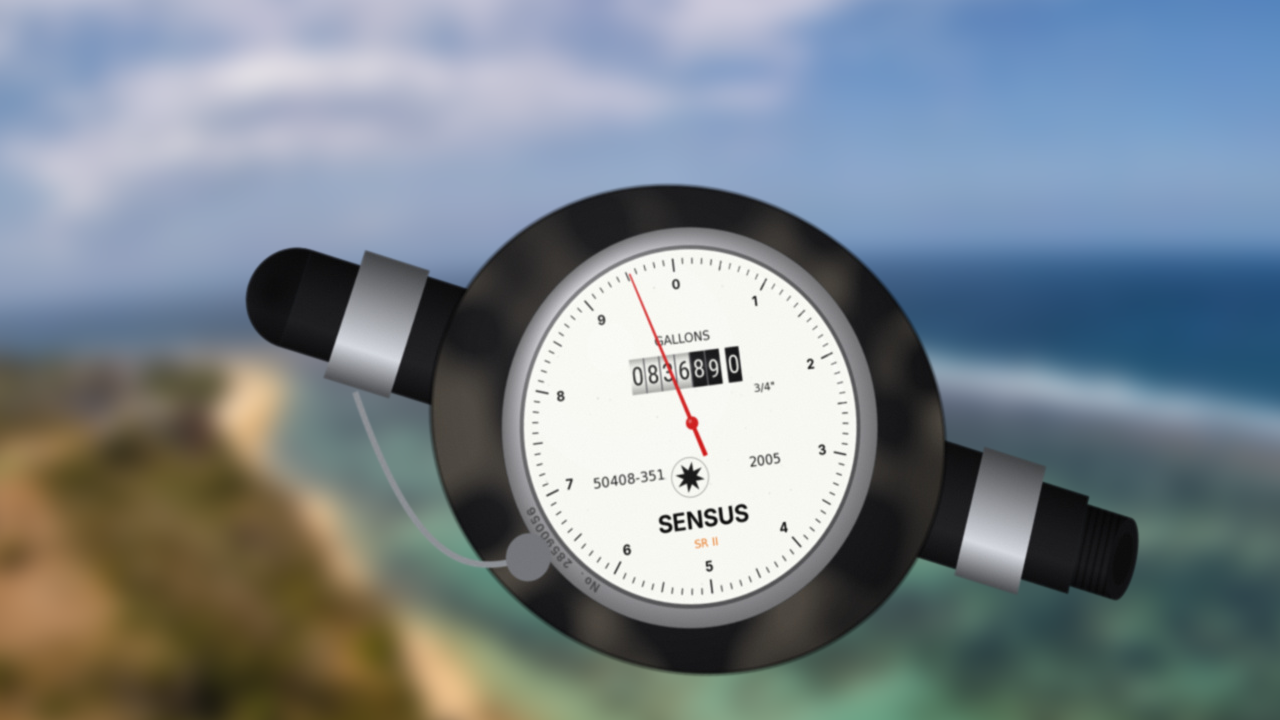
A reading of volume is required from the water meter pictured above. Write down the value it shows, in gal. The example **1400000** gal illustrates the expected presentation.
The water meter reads **836889.5** gal
